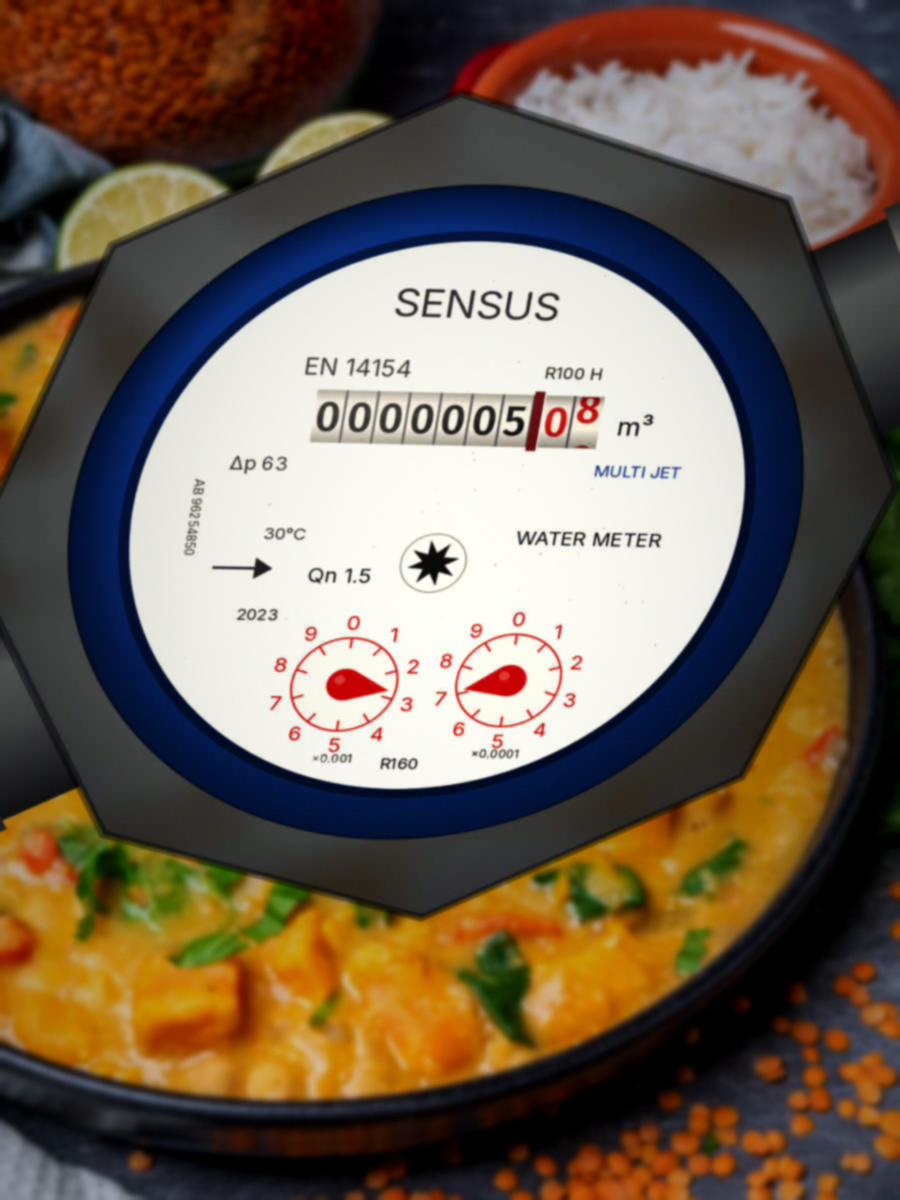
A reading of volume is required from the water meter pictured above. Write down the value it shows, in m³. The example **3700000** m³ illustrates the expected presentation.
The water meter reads **5.0827** m³
